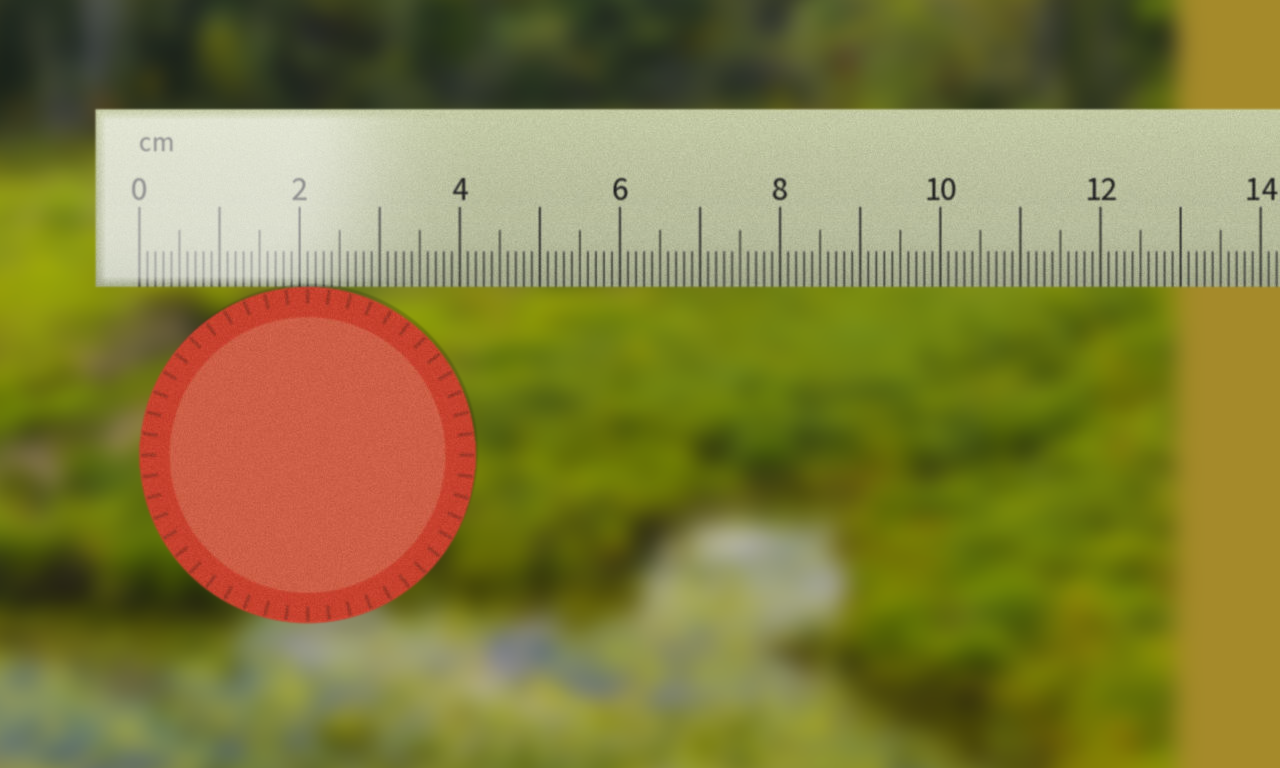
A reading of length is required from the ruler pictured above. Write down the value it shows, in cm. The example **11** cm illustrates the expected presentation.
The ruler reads **4.2** cm
